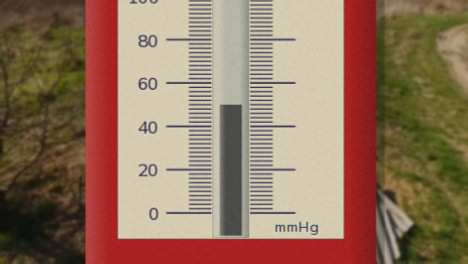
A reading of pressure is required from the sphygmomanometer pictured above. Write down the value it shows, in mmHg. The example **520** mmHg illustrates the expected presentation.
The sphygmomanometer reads **50** mmHg
